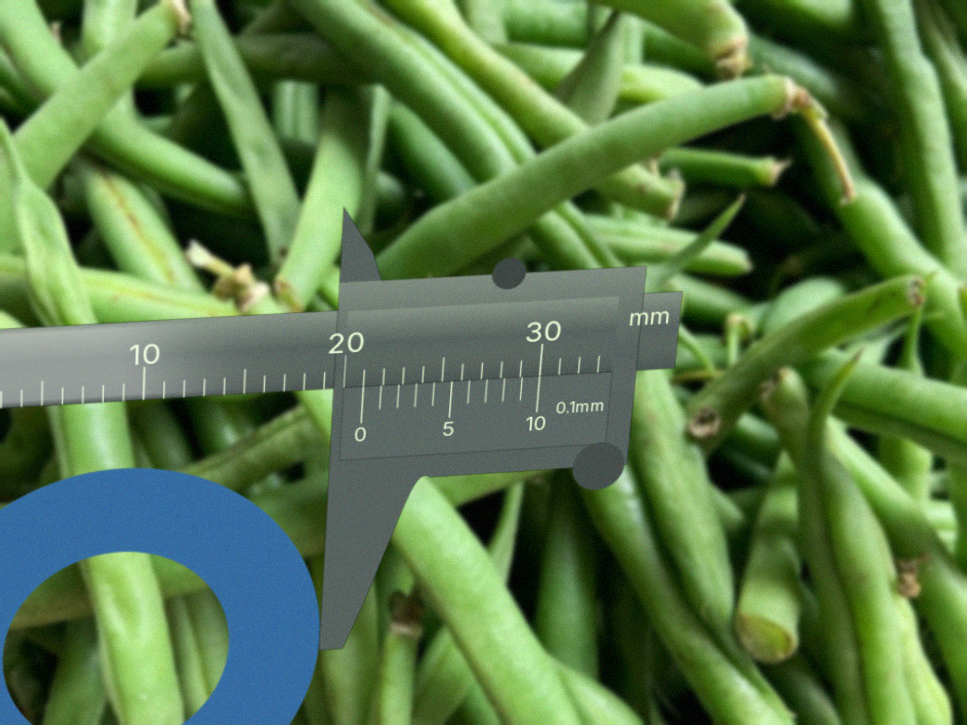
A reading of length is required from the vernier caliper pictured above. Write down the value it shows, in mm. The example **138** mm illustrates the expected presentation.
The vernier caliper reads **21.0** mm
